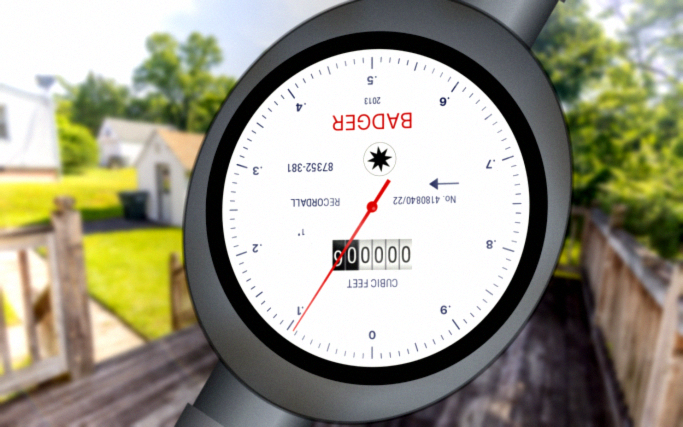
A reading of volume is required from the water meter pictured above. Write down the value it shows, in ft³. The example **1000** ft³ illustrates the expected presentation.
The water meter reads **6.09** ft³
